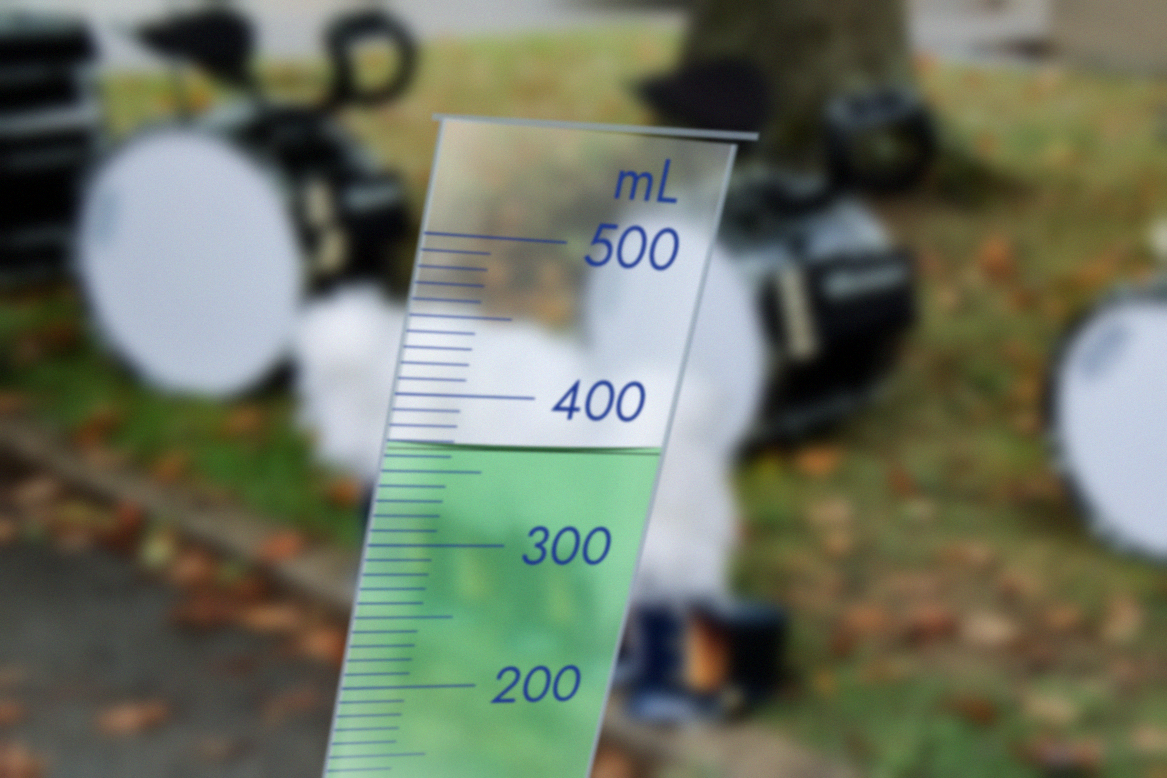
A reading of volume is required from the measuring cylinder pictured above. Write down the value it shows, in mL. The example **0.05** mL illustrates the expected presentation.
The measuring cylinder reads **365** mL
